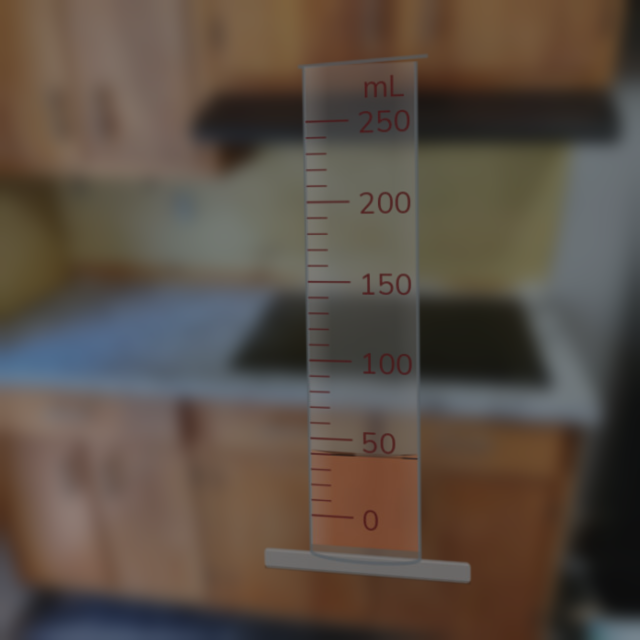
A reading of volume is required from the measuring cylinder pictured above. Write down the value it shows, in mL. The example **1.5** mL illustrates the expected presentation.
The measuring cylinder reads **40** mL
